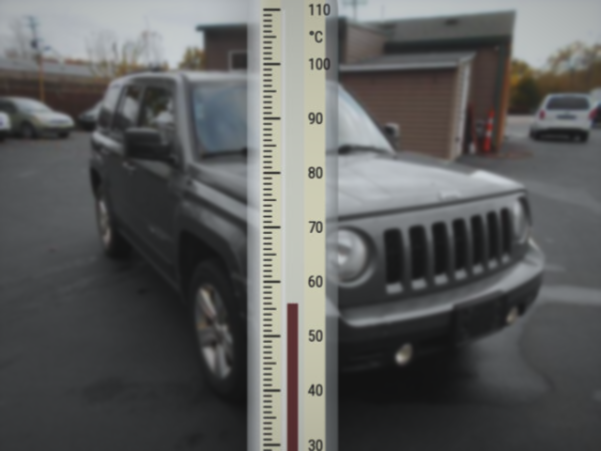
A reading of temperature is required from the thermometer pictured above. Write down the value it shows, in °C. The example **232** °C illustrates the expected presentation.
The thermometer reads **56** °C
